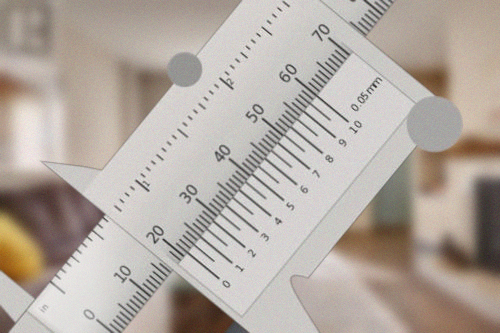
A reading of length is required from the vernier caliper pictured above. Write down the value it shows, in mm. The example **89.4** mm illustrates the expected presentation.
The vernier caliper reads **21.0** mm
